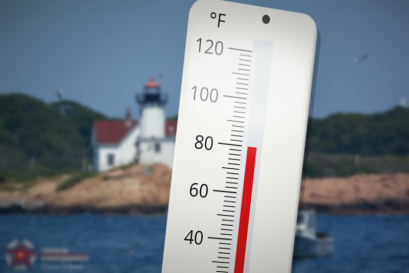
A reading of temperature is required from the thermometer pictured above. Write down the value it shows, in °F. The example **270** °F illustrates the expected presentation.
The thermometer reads **80** °F
